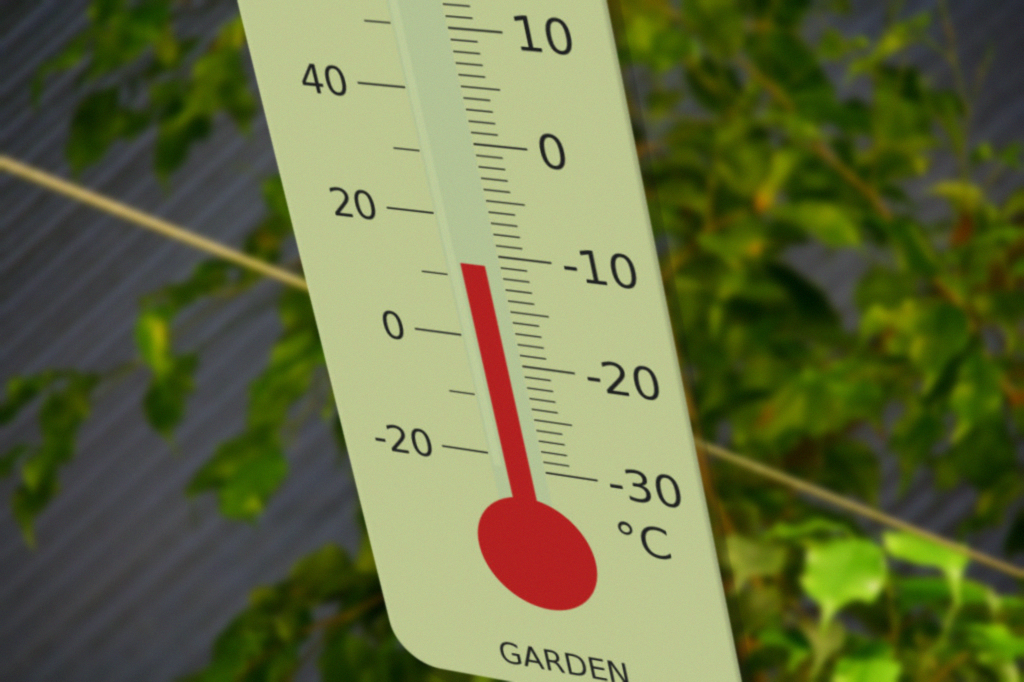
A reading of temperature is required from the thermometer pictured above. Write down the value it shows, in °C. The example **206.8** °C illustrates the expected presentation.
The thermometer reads **-11** °C
